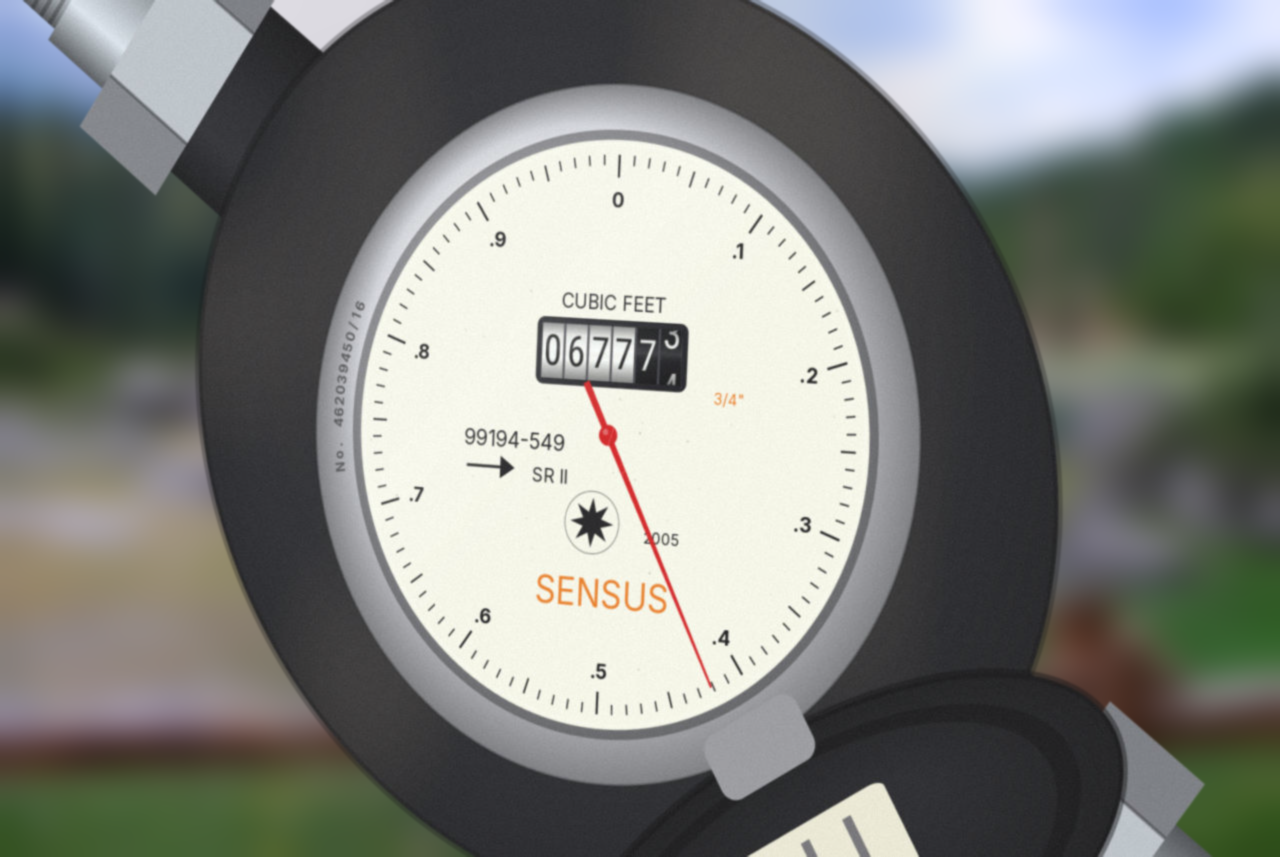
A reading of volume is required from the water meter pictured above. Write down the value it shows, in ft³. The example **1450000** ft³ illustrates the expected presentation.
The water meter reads **67773.42** ft³
